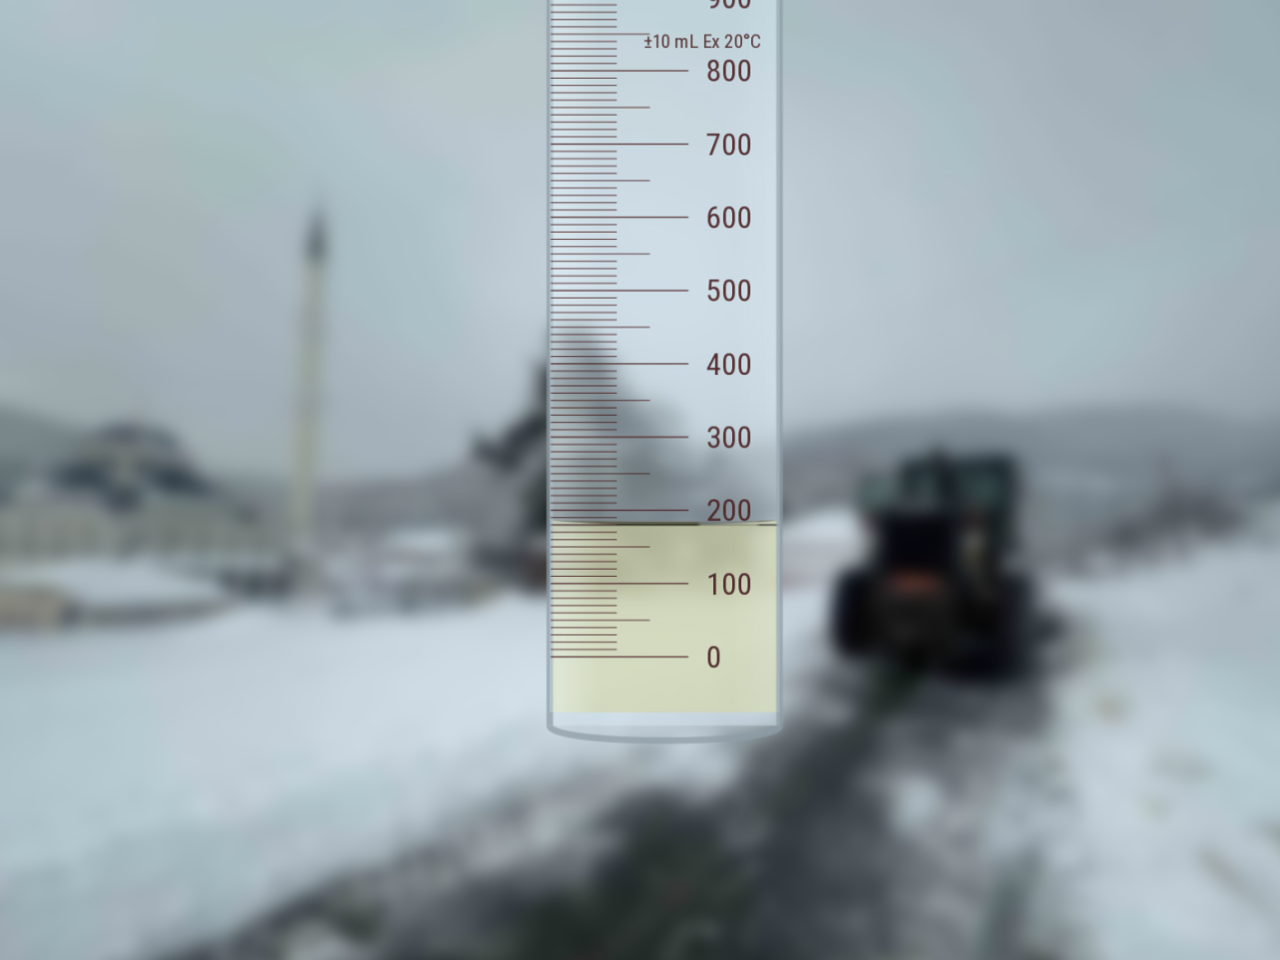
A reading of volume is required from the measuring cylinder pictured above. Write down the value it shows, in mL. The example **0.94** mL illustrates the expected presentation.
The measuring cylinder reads **180** mL
